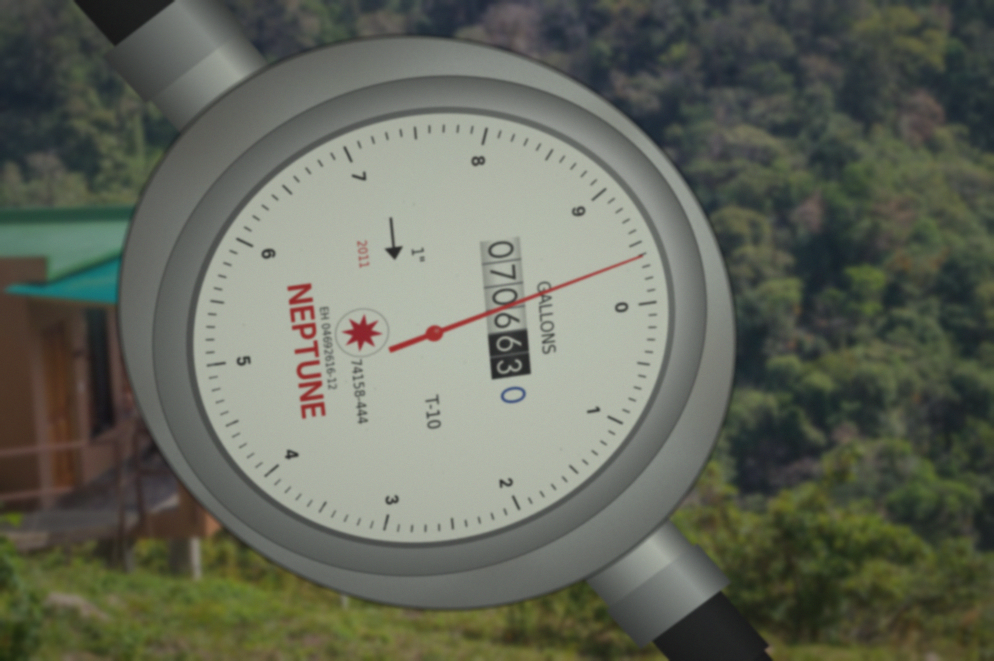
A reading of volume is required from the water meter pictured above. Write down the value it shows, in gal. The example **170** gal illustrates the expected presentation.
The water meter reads **706629.6** gal
